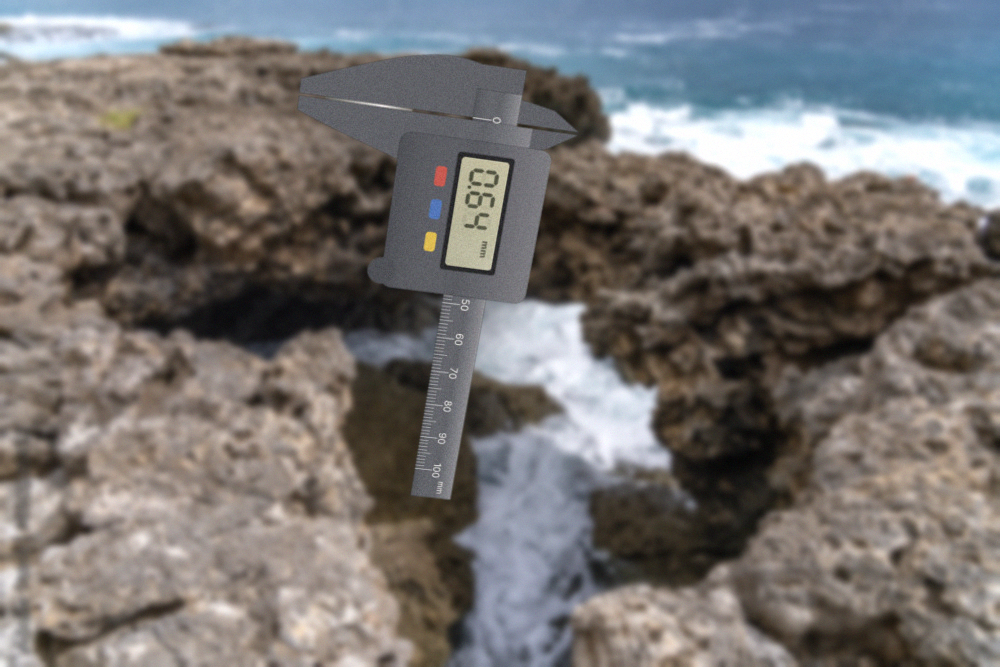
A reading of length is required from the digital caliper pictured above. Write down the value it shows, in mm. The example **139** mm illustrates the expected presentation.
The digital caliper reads **0.64** mm
